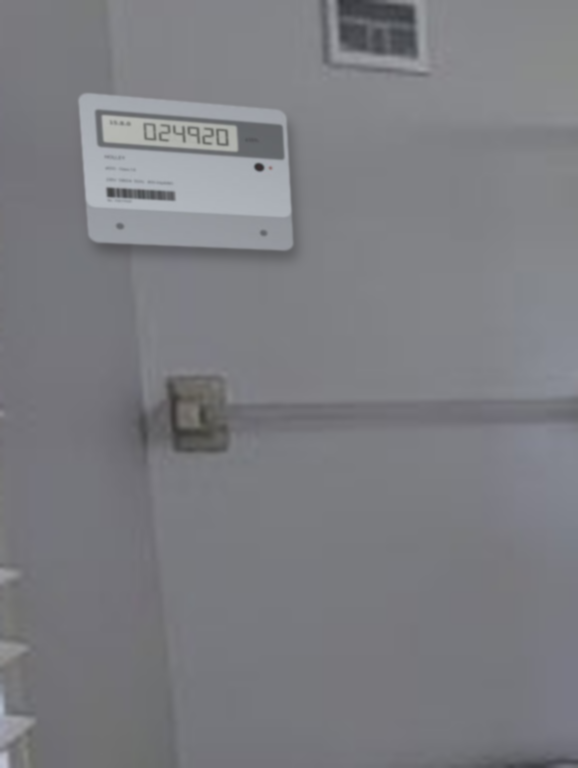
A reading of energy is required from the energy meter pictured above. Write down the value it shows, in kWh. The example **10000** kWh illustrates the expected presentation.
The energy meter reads **24920** kWh
